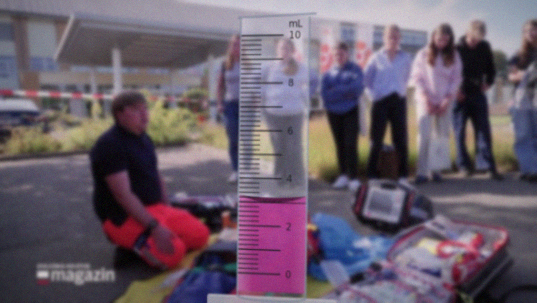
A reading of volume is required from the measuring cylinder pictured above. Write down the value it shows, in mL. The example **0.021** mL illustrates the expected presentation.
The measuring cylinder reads **3** mL
